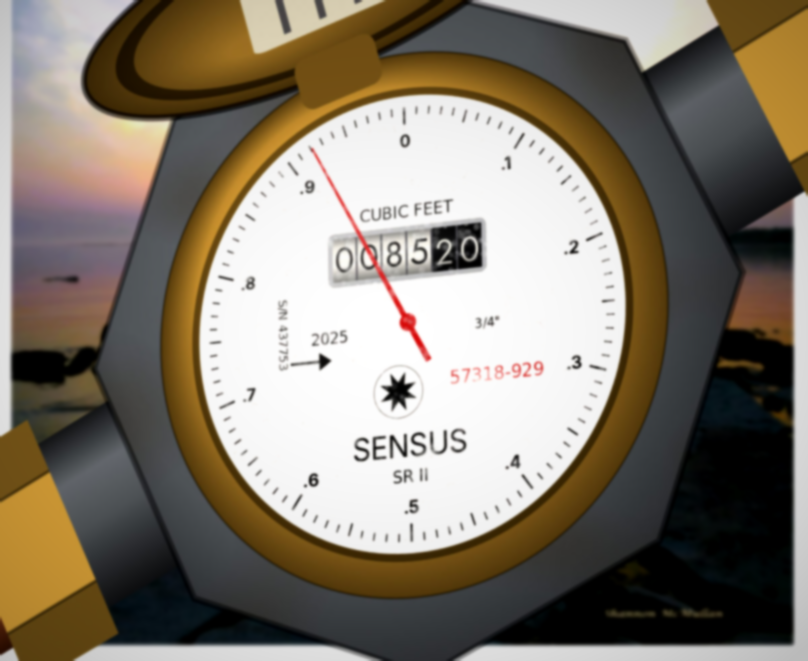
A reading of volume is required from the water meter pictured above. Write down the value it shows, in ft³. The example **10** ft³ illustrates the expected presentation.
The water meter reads **8519.92** ft³
